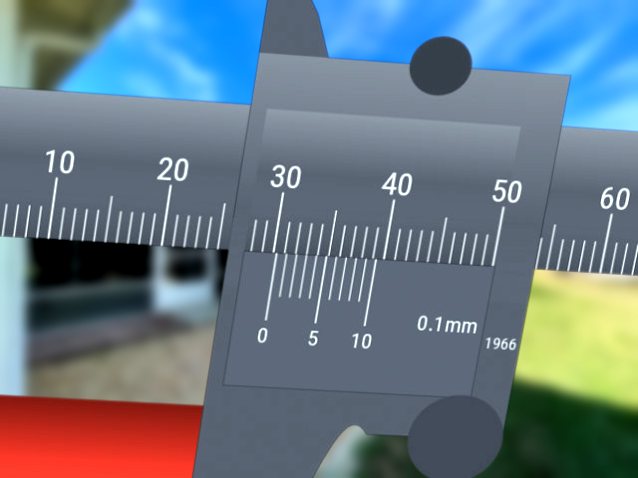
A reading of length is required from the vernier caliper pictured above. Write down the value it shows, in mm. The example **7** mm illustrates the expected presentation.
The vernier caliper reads **30.3** mm
